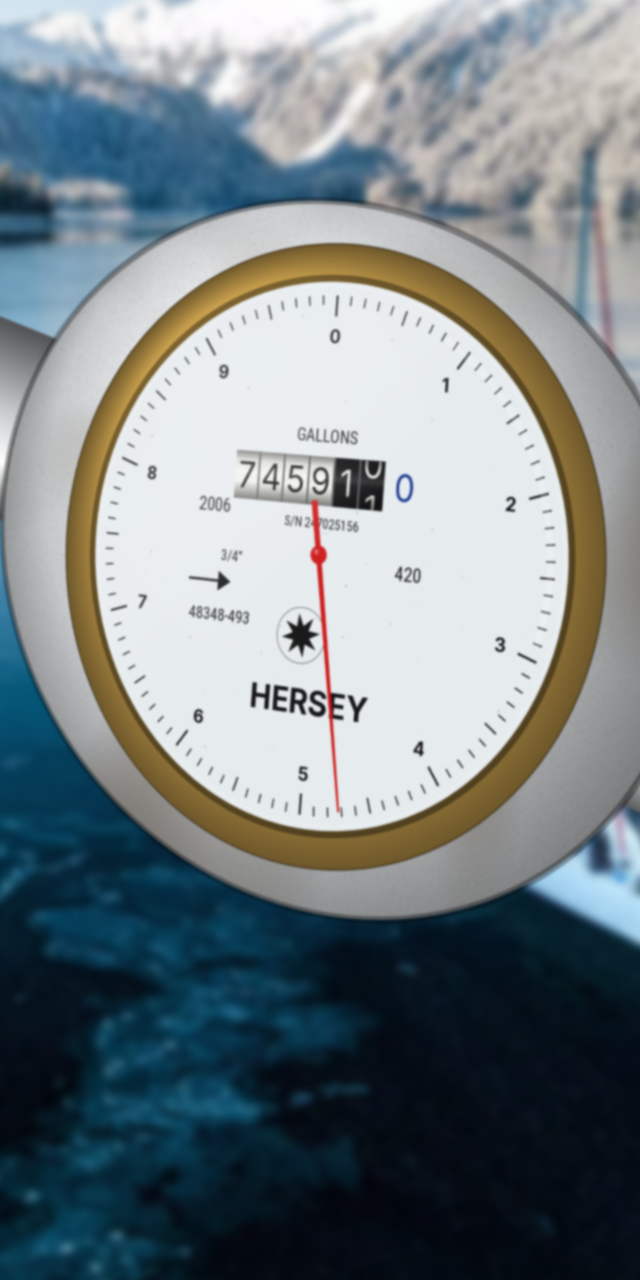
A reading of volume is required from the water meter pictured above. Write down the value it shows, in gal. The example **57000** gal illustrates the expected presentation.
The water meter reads **7459104.7** gal
